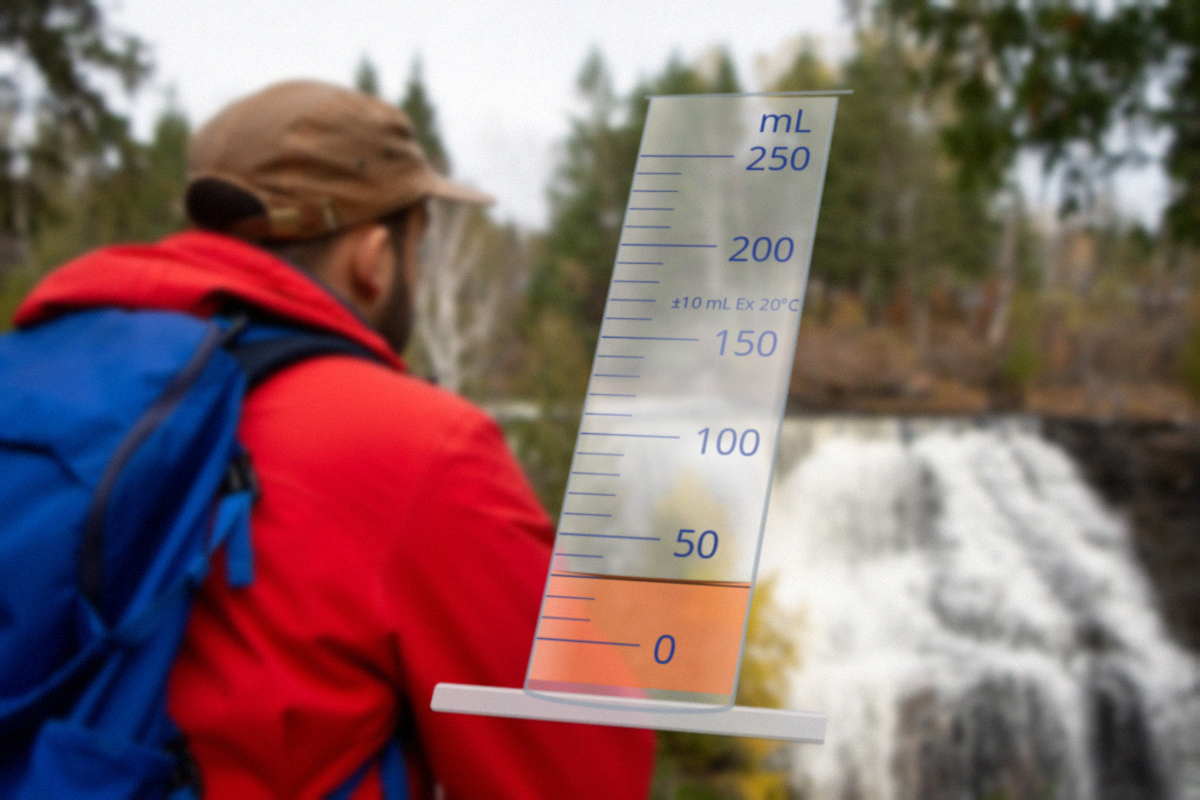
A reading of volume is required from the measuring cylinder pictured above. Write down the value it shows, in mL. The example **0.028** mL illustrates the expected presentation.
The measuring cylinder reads **30** mL
